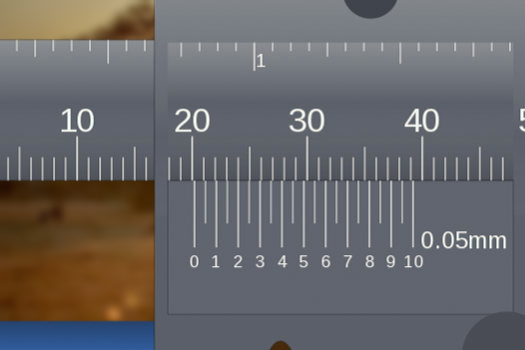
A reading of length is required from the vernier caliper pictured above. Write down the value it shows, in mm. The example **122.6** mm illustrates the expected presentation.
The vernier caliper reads **20.2** mm
